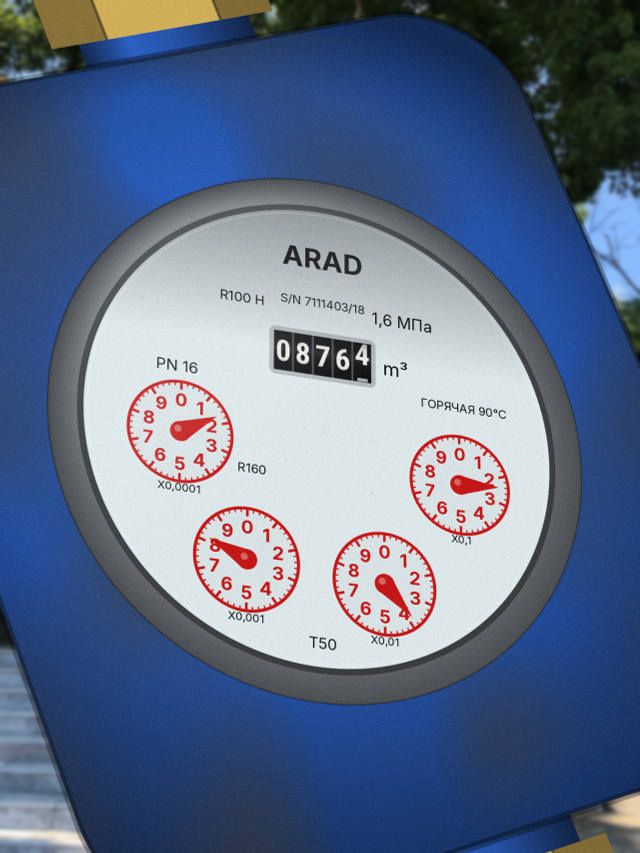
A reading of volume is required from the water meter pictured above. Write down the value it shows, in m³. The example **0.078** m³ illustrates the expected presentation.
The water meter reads **8764.2381** m³
